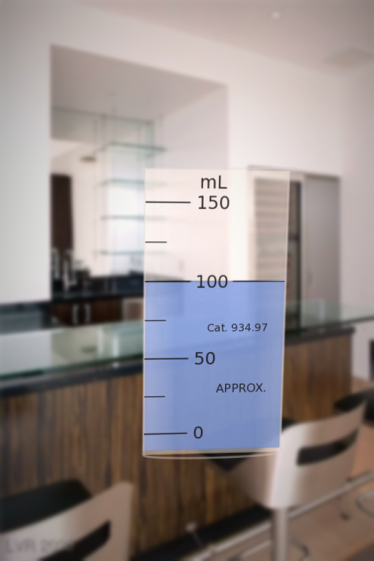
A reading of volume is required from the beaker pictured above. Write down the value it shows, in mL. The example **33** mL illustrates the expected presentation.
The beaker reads **100** mL
